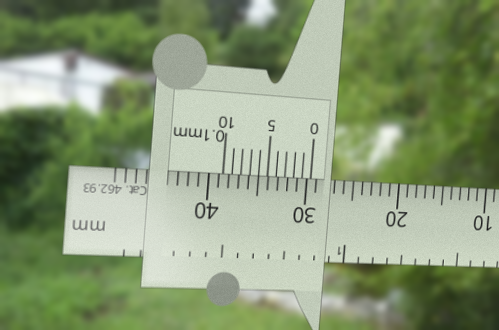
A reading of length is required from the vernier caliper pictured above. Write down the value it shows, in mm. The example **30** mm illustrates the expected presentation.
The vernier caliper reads **29.6** mm
